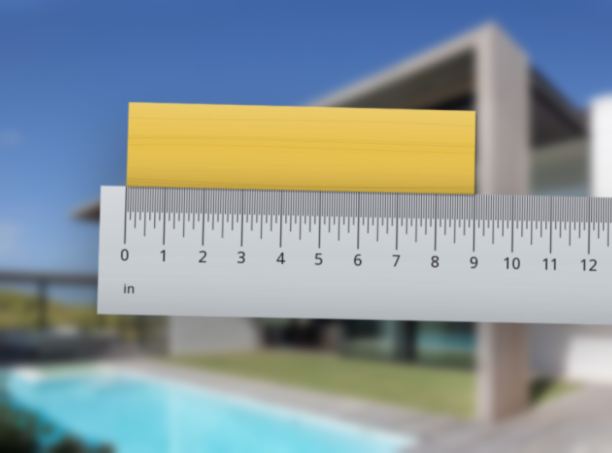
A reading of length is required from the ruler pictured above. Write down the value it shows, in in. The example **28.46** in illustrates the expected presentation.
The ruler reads **9** in
